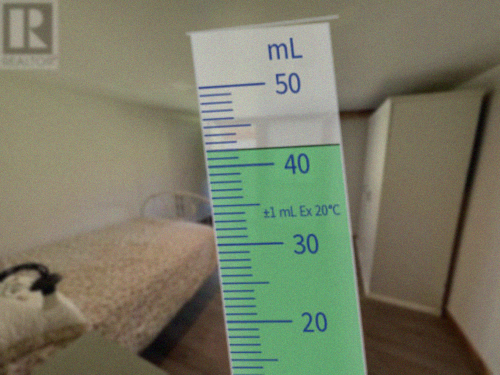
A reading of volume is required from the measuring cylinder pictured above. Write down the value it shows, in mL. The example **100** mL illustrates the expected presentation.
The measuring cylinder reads **42** mL
